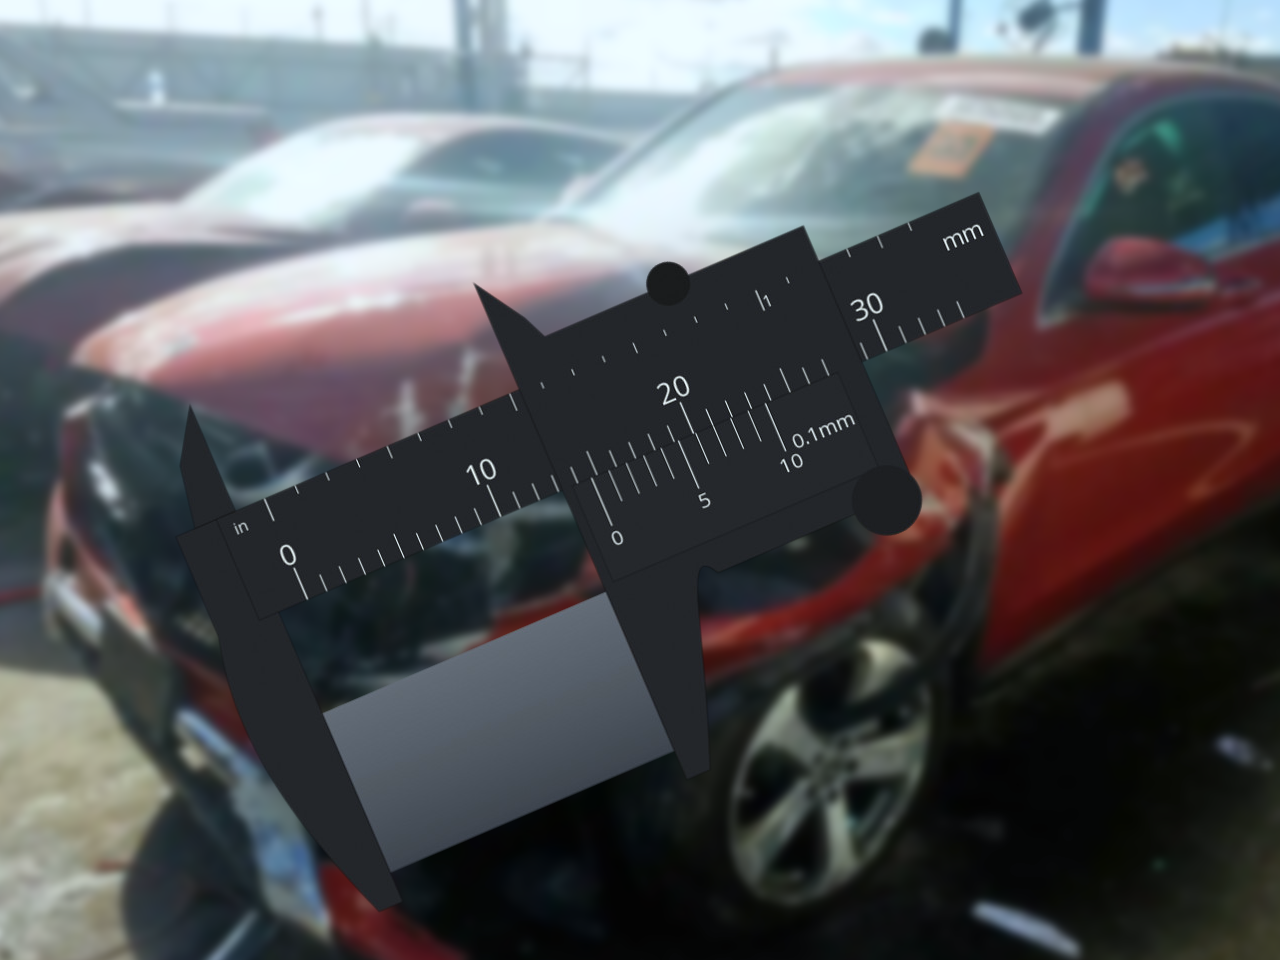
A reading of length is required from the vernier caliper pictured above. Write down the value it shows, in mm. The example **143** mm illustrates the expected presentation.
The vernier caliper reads **14.7** mm
